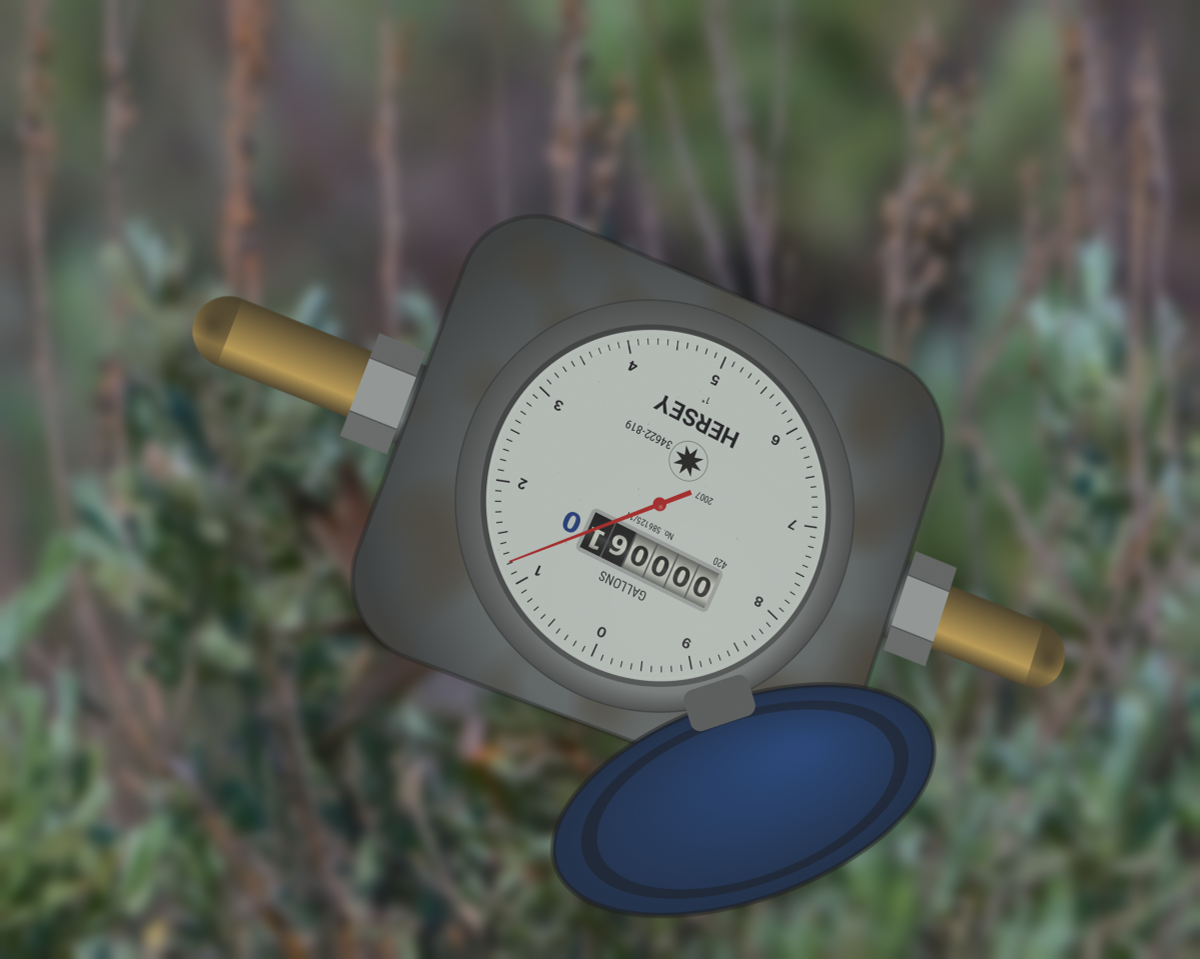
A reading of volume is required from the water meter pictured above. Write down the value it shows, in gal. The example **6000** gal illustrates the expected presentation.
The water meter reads **611.2** gal
